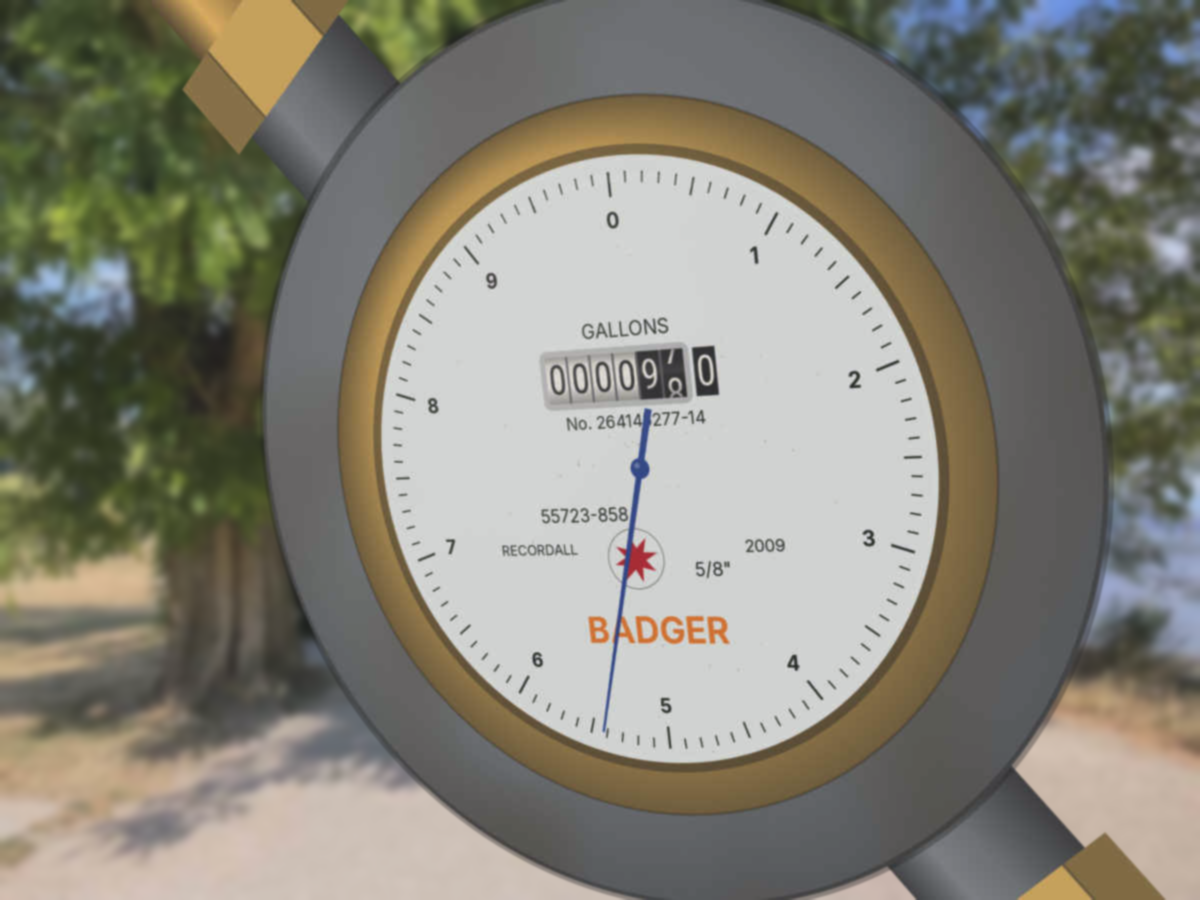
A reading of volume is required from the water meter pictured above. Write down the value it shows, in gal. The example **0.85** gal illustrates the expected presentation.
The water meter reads **975.4** gal
